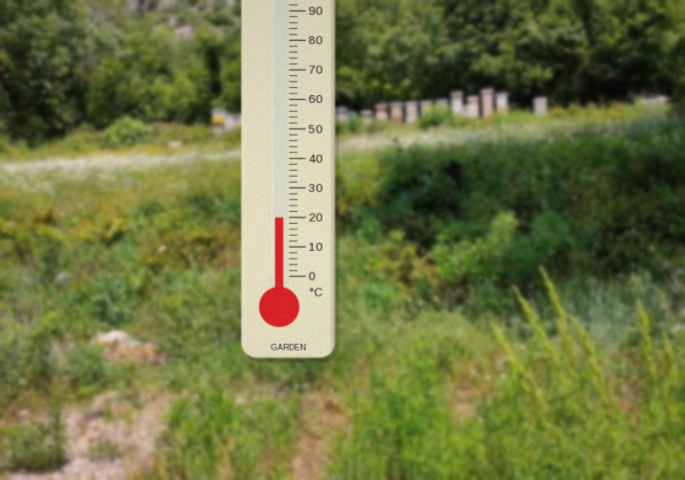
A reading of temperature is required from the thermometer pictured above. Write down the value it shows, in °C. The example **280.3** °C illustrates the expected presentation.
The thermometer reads **20** °C
